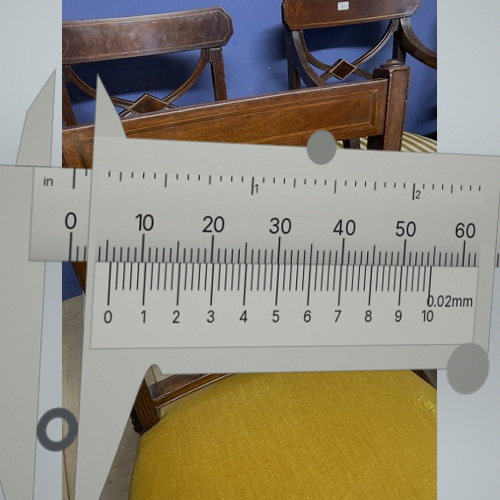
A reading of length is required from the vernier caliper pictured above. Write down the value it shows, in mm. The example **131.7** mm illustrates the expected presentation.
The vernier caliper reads **5.6** mm
